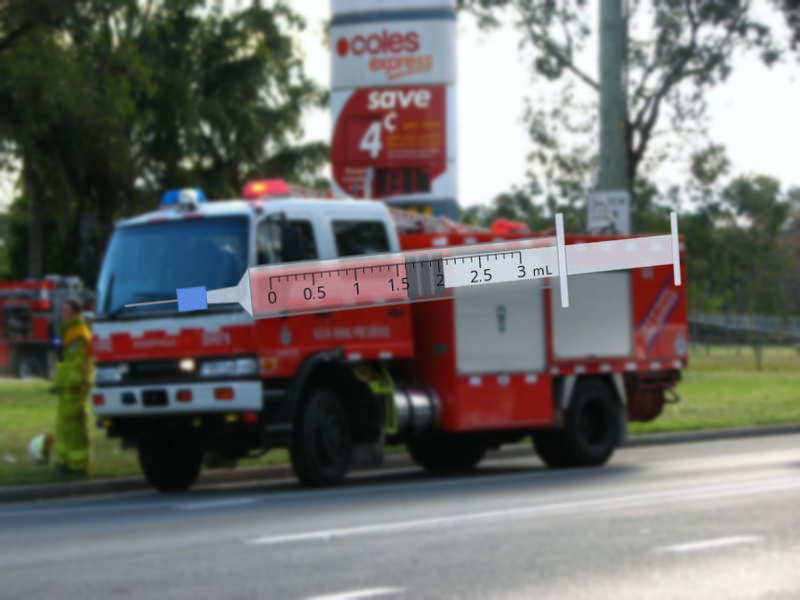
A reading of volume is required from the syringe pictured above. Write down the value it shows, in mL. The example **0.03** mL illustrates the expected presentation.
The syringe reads **1.6** mL
